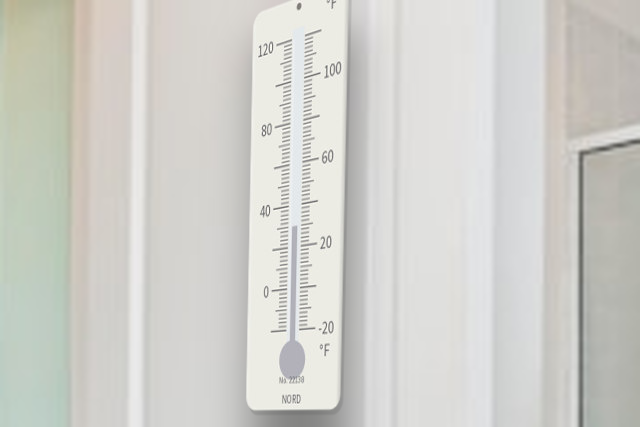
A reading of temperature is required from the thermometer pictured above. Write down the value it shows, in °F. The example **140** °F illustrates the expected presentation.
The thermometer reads **30** °F
